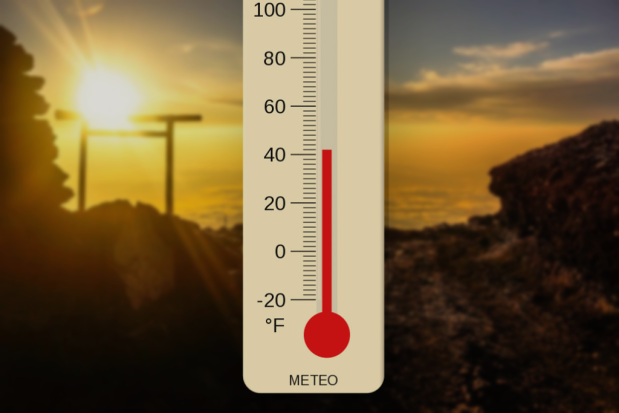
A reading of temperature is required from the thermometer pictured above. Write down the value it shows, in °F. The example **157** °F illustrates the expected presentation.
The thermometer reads **42** °F
